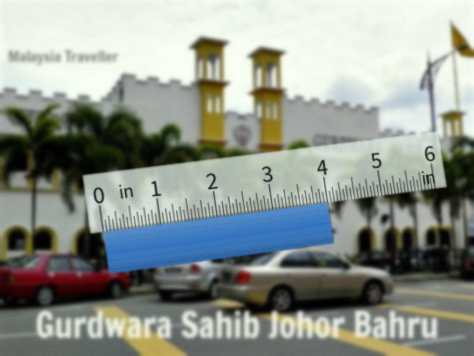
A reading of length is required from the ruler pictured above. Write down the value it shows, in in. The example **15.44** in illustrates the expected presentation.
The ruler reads **4** in
